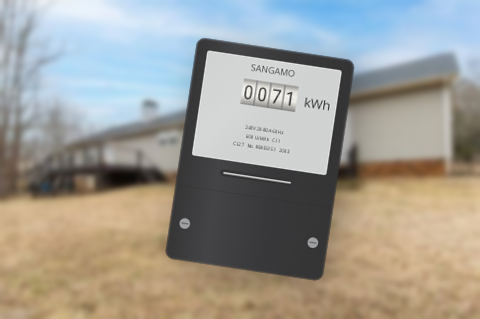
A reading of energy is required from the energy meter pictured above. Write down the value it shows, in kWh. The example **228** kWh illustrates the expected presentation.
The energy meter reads **71** kWh
